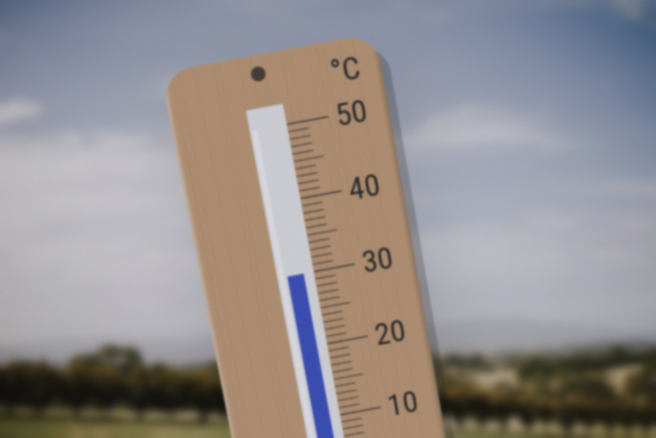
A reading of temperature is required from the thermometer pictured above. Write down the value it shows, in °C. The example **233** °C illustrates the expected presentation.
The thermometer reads **30** °C
